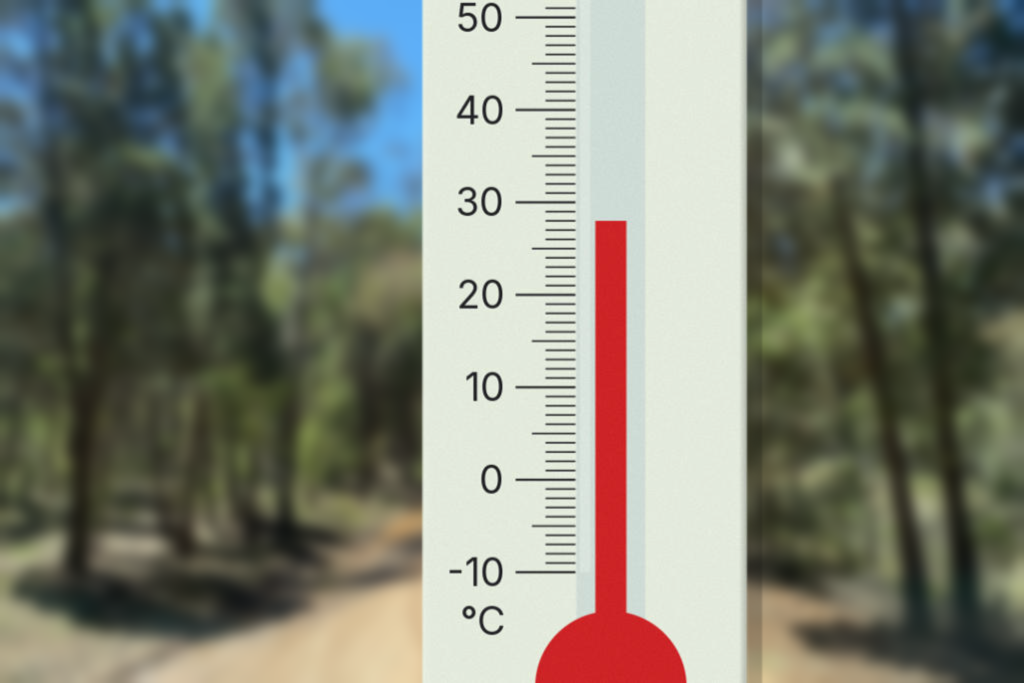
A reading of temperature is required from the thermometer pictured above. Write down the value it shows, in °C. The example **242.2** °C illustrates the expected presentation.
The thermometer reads **28** °C
